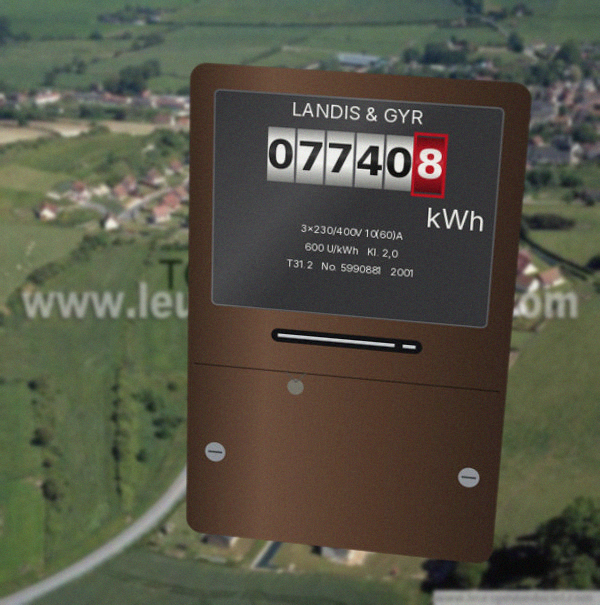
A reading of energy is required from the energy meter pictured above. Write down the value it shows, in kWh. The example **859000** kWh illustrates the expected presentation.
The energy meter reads **7740.8** kWh
